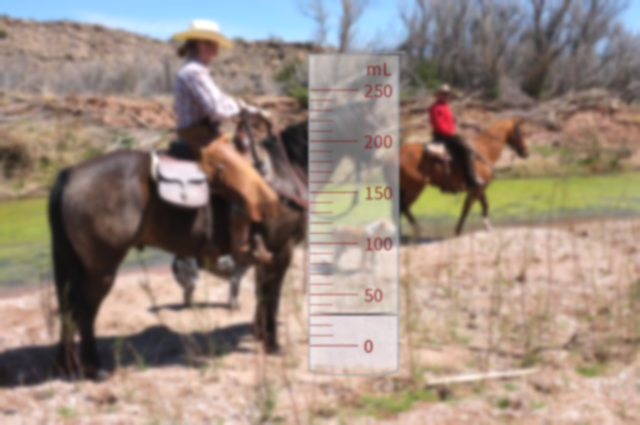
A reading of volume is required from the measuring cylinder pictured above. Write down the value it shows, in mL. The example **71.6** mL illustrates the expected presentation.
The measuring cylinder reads **30** mL
